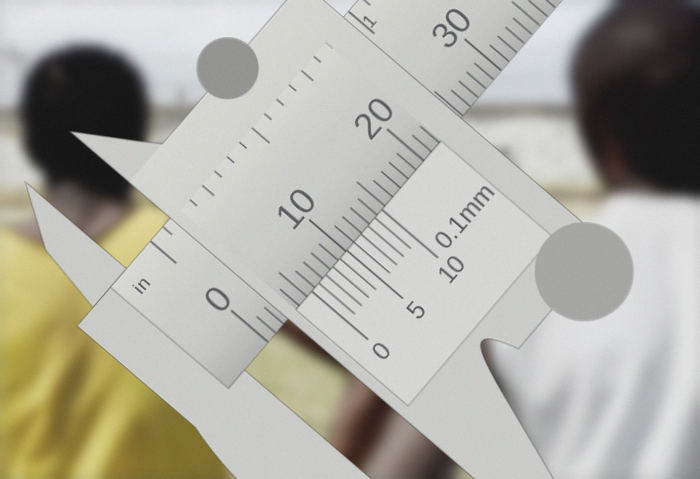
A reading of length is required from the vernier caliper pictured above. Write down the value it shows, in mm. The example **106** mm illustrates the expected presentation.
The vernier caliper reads **5.6** mm
